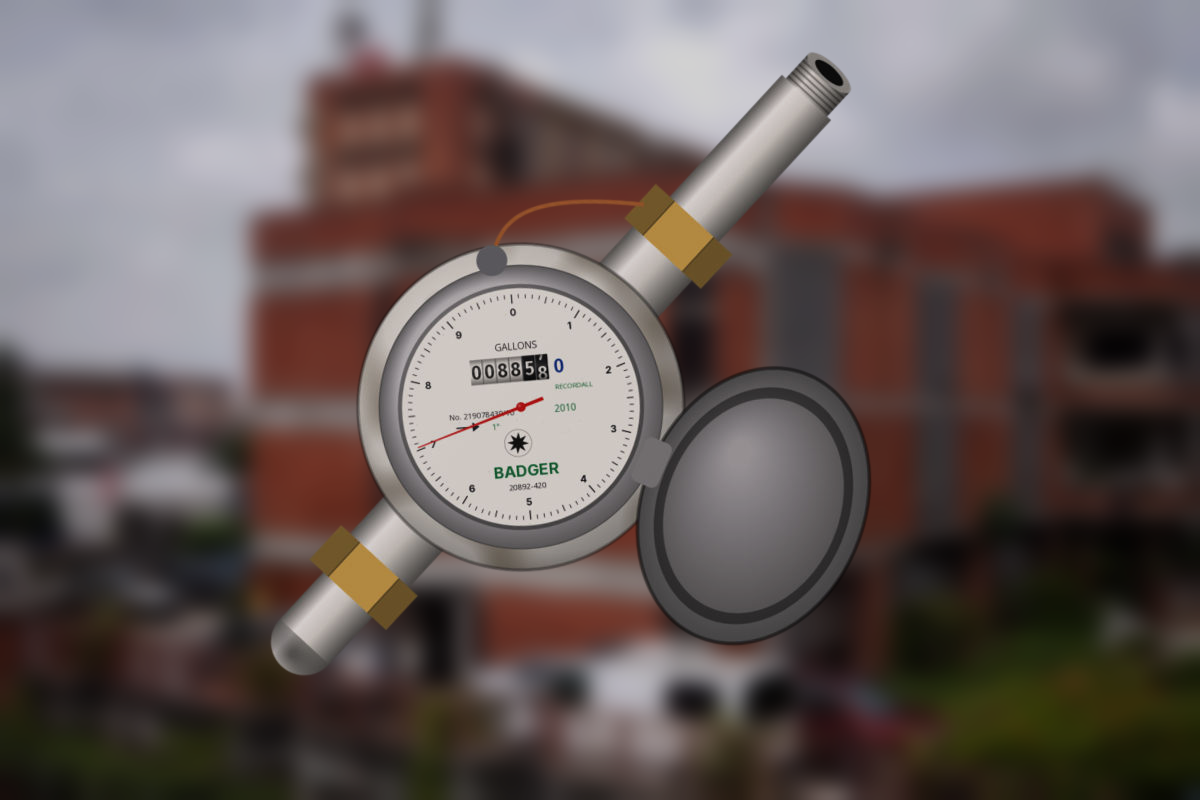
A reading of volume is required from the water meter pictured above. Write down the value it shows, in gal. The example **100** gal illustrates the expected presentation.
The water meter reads **88577.0** gal
